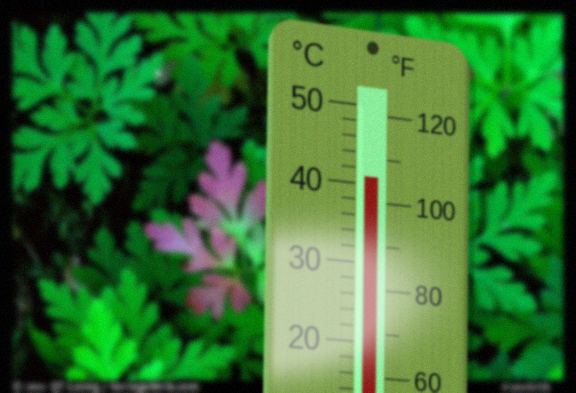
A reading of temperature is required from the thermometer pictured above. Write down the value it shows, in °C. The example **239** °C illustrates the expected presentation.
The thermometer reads **41** °C
